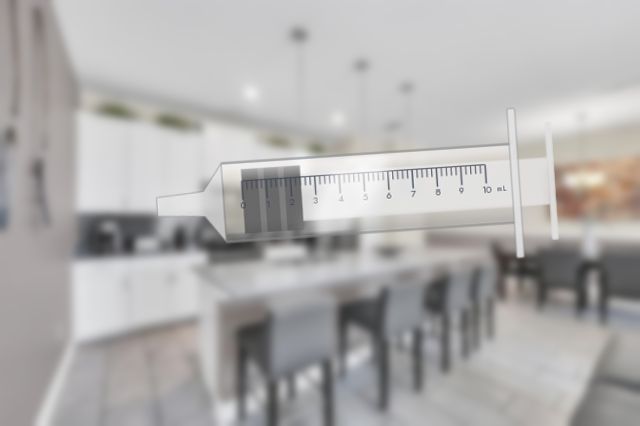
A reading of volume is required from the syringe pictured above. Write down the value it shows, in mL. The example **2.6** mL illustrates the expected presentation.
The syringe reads **0** mL
